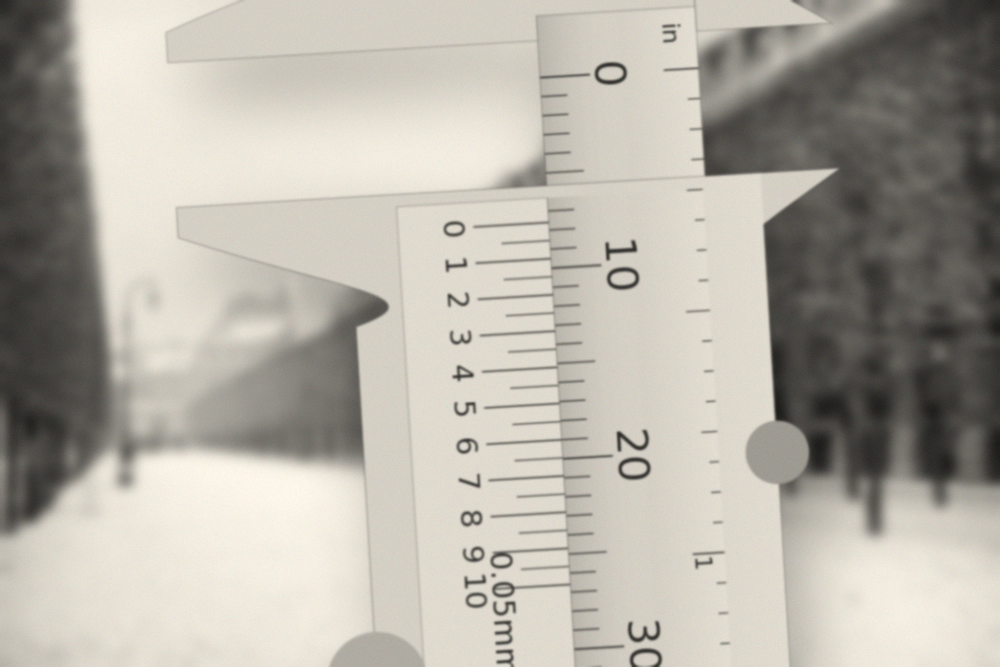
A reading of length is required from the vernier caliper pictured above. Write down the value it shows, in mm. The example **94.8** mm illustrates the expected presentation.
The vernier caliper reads **7.6** mm
